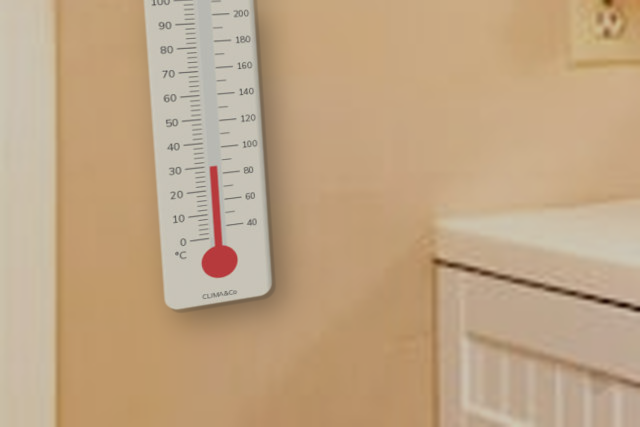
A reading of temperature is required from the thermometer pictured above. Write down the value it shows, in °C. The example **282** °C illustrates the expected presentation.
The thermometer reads **30** °C
